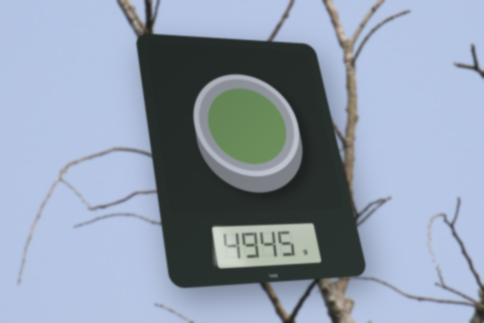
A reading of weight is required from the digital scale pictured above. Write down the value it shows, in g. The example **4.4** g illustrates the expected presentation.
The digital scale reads **4945** g
